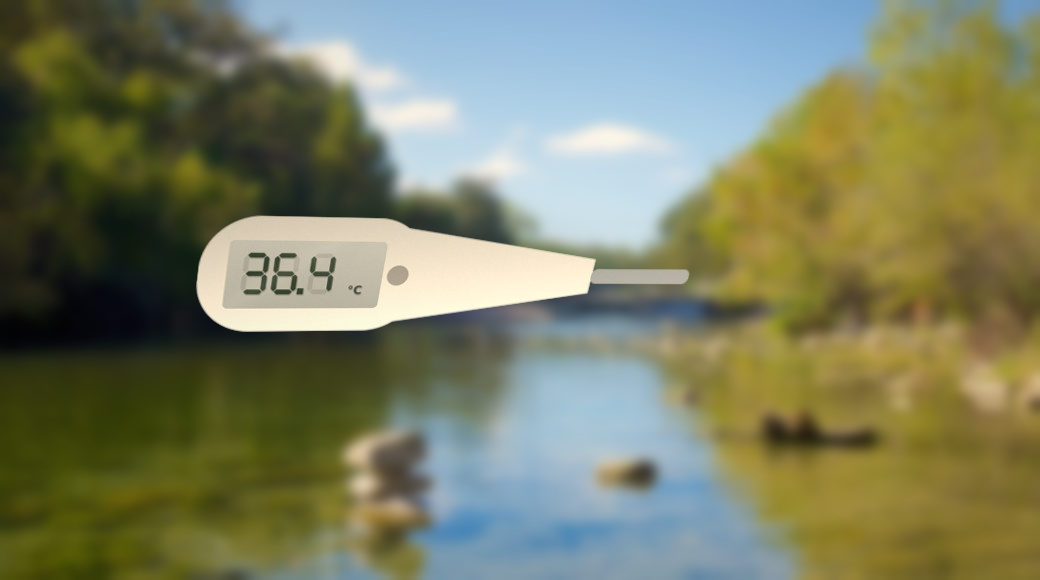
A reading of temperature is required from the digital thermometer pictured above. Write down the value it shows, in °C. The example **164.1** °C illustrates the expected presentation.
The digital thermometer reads **36.4** °C
